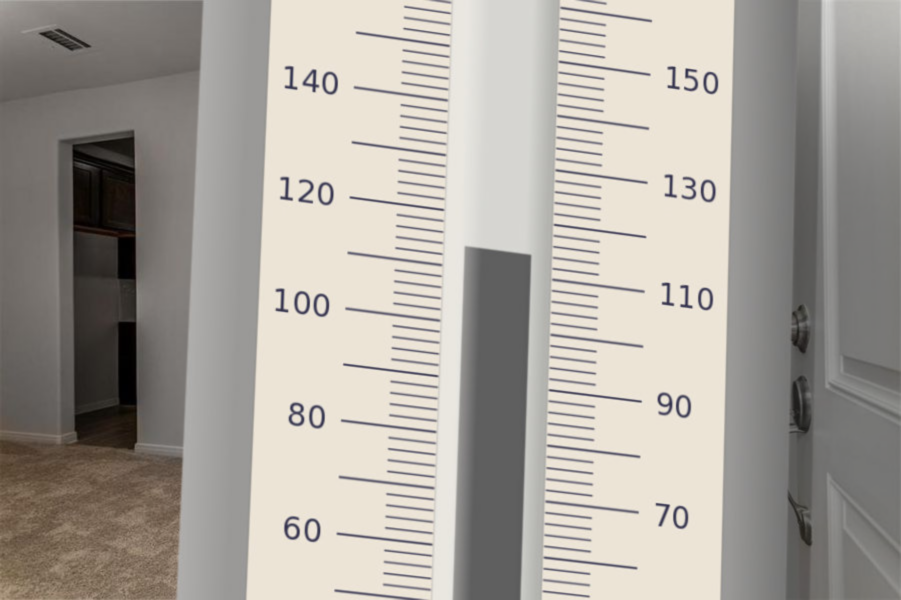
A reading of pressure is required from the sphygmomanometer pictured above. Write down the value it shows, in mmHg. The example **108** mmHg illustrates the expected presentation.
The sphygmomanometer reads **114** mmHg
